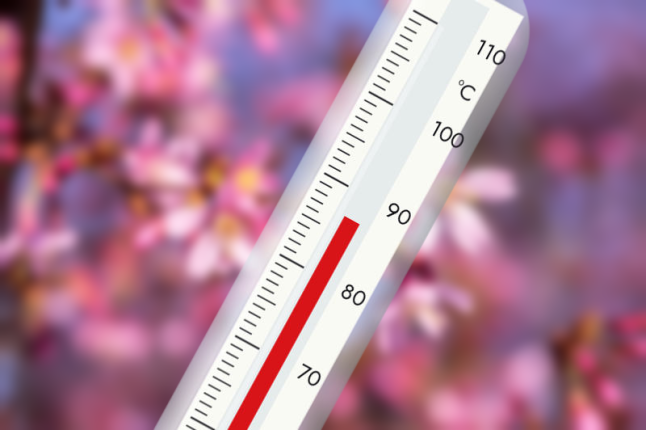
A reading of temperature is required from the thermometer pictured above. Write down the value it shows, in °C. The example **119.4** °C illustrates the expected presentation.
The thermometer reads **87** °C
